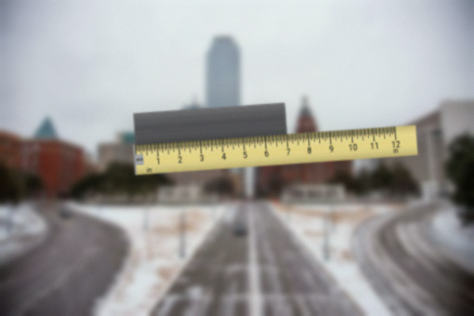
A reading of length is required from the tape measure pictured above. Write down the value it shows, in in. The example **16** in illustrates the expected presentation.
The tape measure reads **7** in
